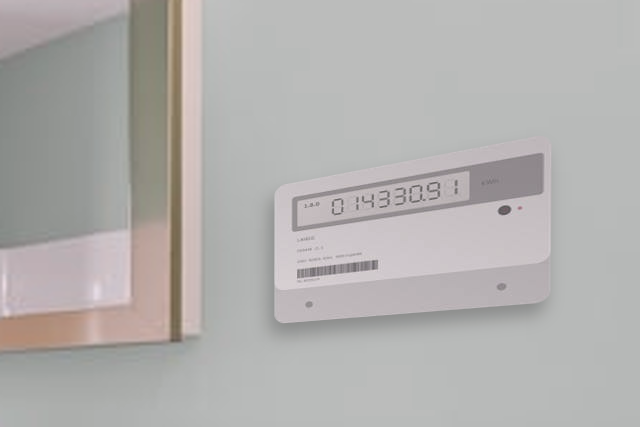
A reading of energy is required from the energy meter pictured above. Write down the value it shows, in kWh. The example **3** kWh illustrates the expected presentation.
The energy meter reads **14330.91** kWh
